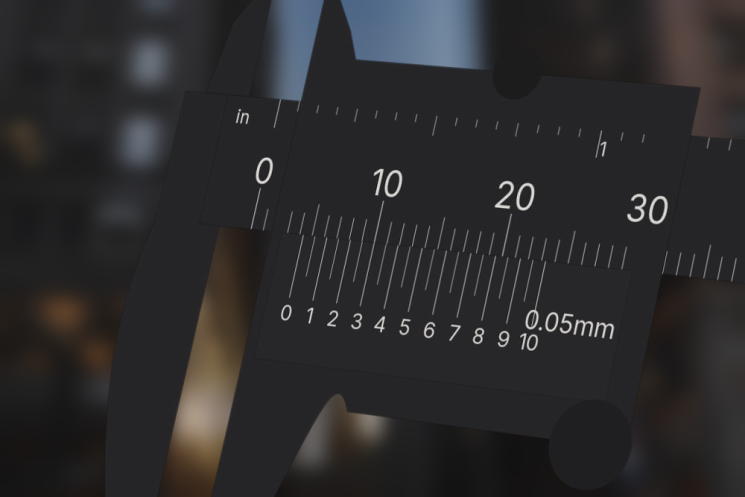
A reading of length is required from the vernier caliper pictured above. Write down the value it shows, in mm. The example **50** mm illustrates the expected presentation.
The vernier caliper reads **4.3** mm
